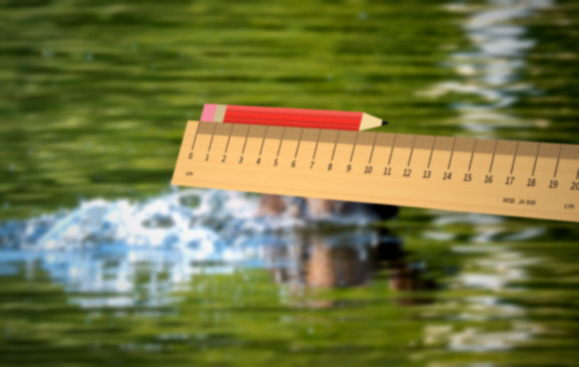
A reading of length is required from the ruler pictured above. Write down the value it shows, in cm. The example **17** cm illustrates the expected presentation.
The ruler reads **10.5** cm
